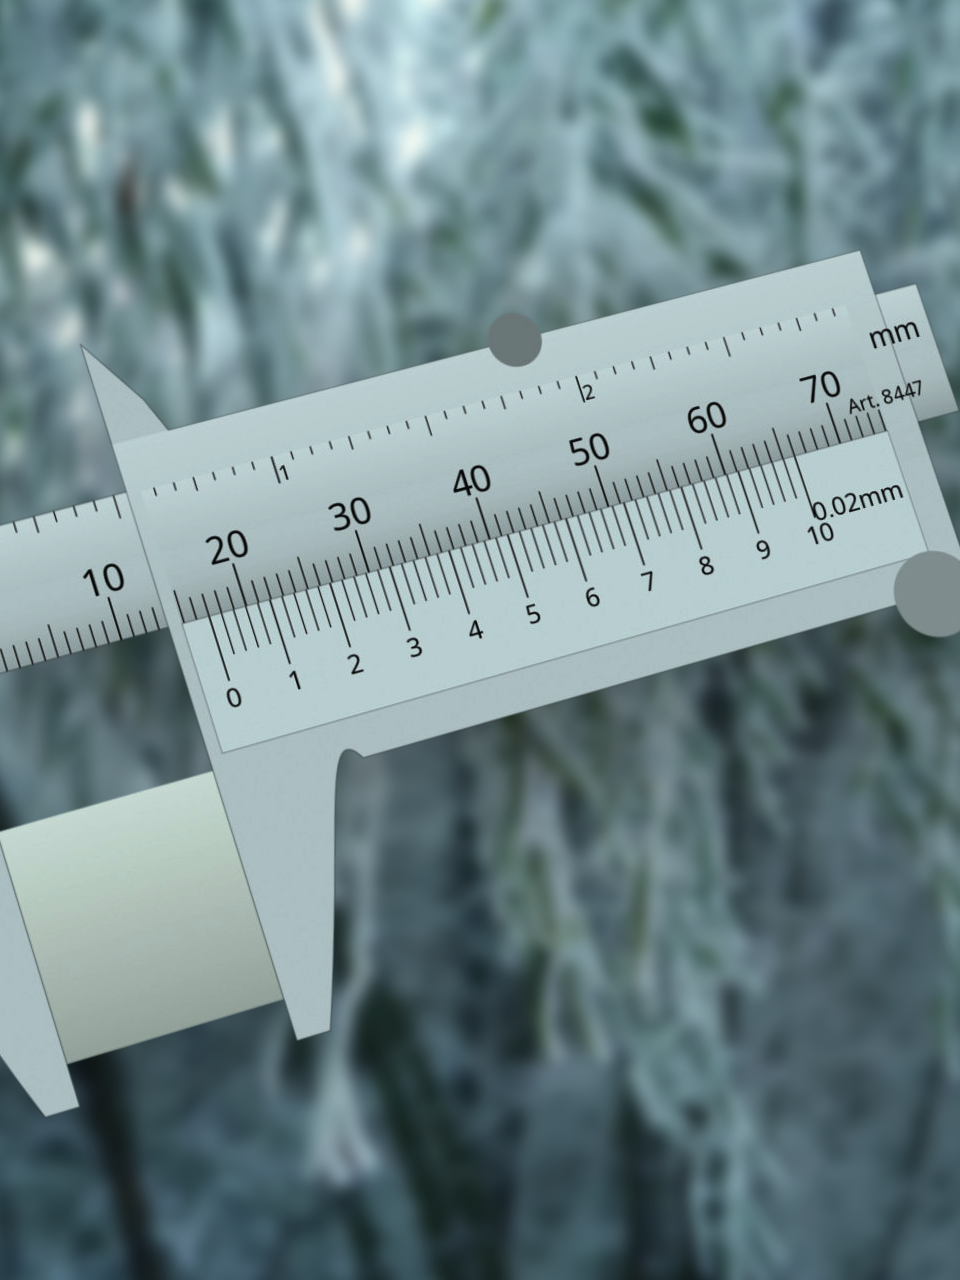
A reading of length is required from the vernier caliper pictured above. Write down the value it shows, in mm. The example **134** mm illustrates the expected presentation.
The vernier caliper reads **17.0** mm
